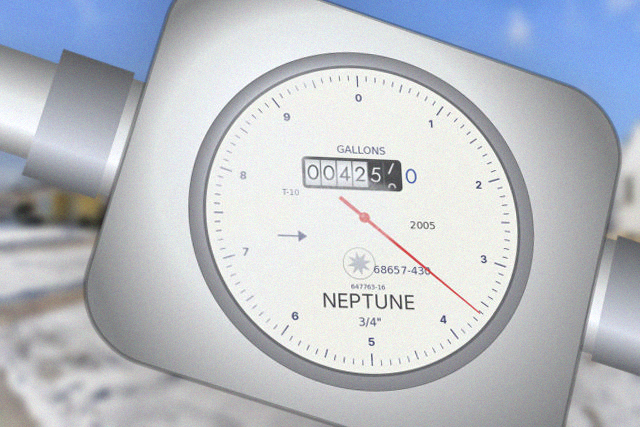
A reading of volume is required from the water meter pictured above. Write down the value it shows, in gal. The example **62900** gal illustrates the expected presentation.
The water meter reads **42573.6** gal
